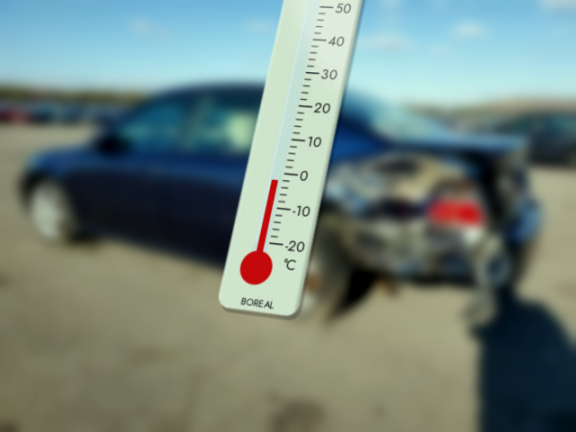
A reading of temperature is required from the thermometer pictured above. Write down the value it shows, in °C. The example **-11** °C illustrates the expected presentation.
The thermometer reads **-2** °C
